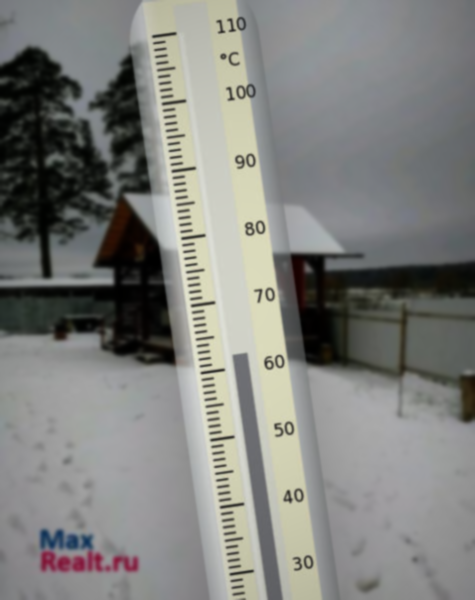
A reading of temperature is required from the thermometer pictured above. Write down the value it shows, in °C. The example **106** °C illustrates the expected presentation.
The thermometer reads **62** °C
